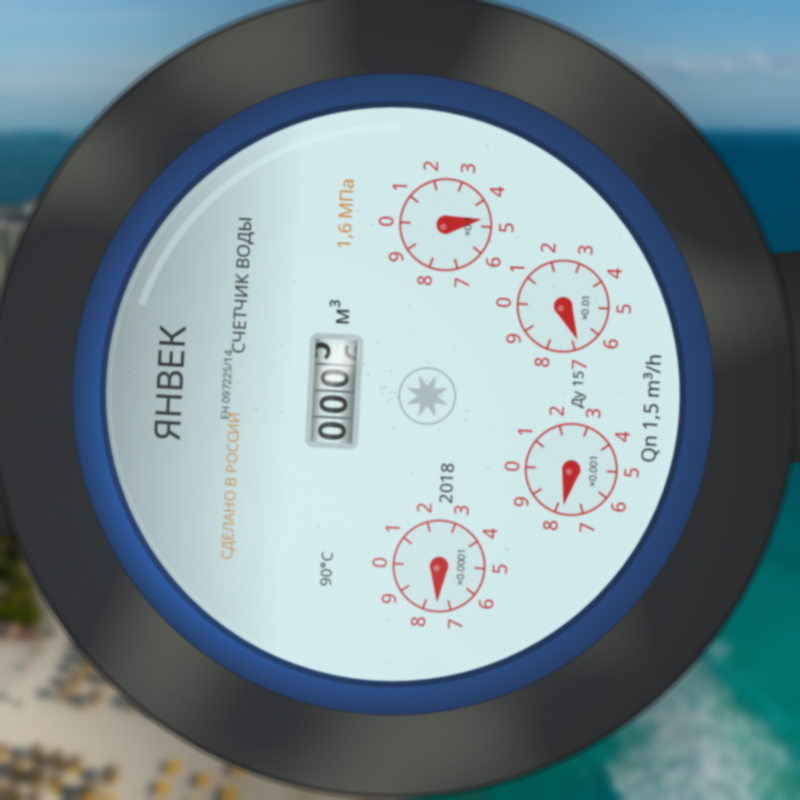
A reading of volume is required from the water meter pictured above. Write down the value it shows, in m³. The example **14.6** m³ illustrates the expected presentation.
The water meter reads **5.4677** m³
